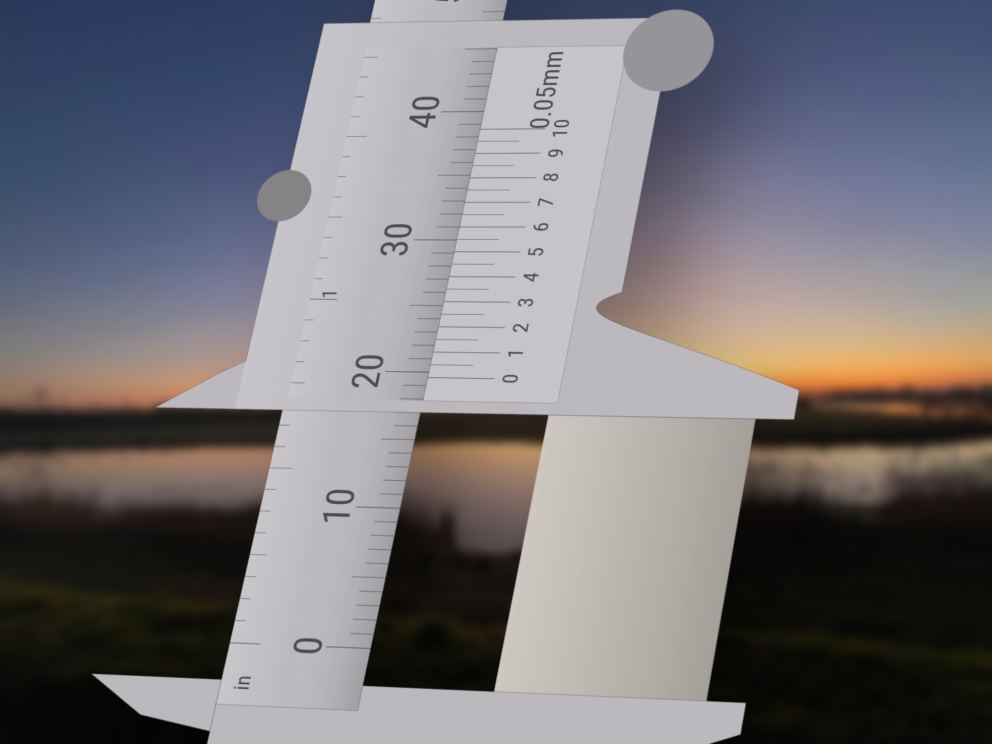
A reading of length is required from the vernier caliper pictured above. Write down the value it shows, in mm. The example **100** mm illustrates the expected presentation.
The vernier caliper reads **19.6** mm
